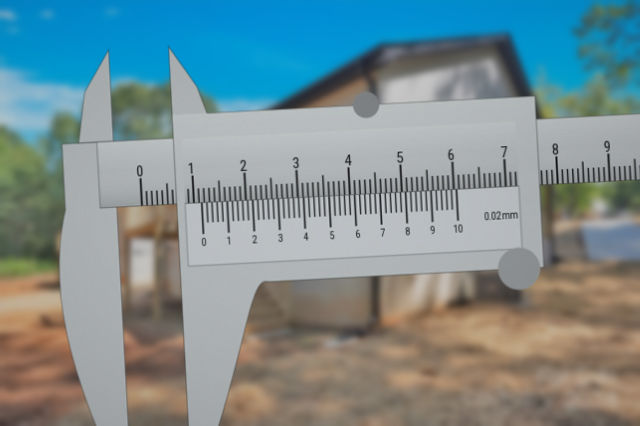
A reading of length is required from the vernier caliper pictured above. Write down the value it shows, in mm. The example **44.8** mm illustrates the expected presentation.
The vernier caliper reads **11.5** mm
